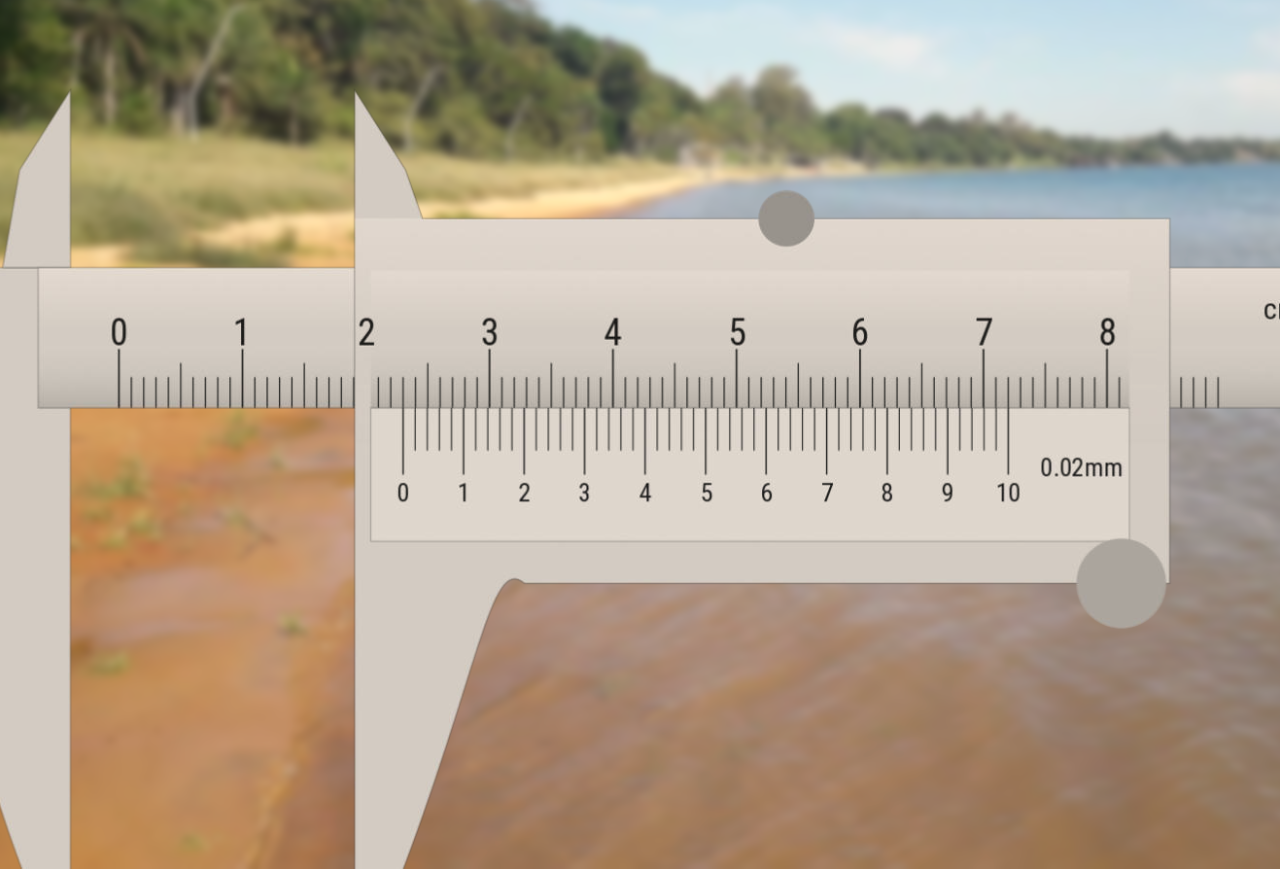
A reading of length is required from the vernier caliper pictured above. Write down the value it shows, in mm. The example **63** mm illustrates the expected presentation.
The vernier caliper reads **23.0** mm
